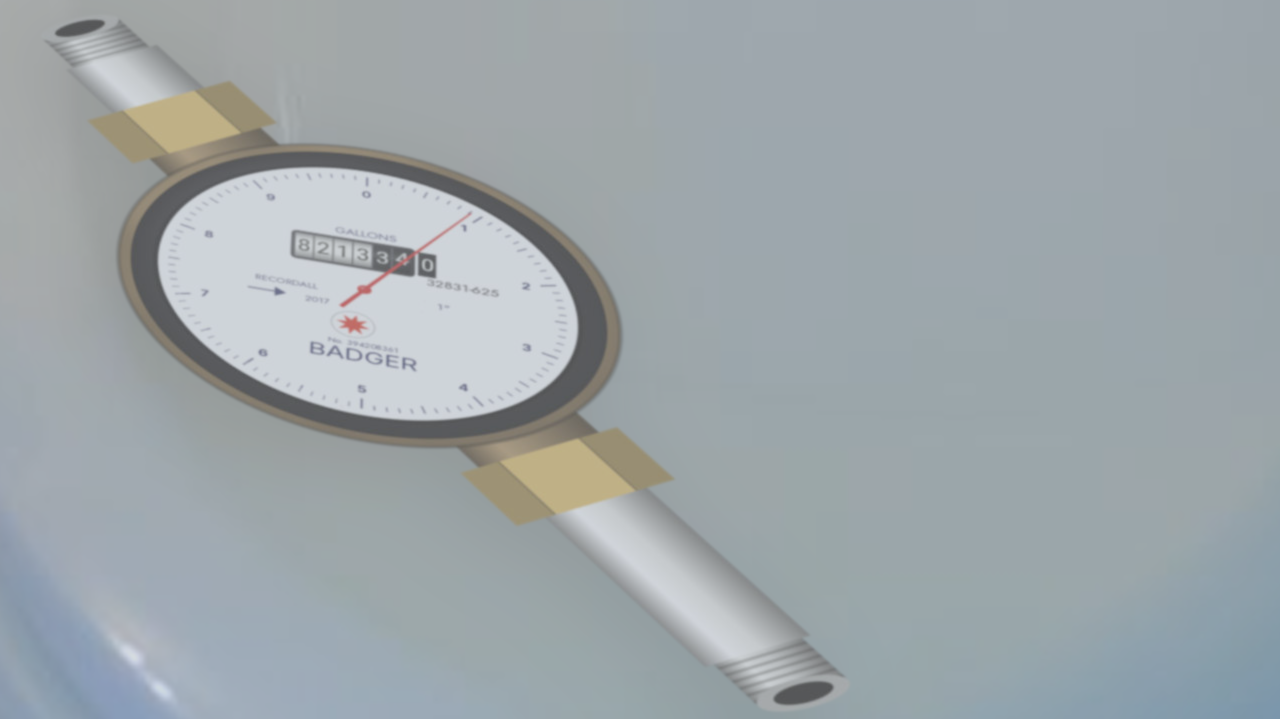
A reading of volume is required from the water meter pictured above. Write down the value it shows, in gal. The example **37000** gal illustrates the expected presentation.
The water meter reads **8213340.9** gal
